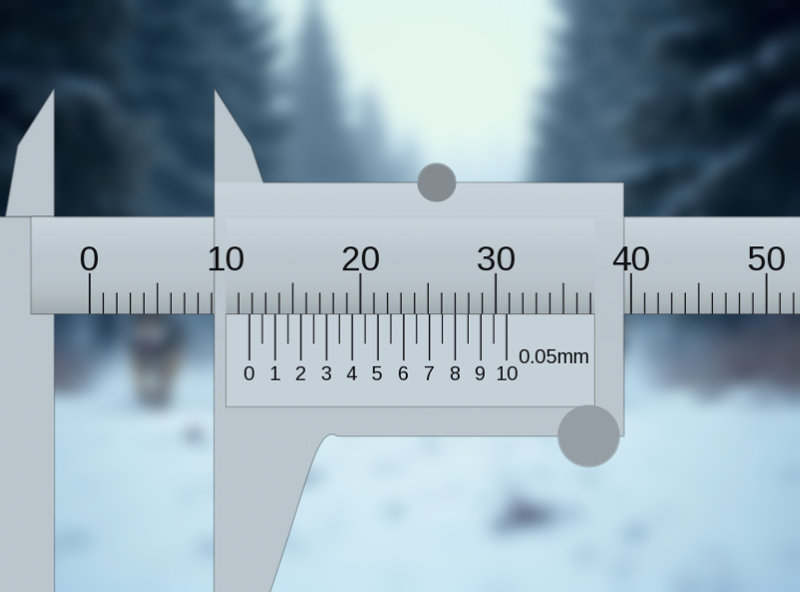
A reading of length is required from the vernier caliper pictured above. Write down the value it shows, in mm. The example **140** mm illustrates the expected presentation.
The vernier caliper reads **11.8** mm
